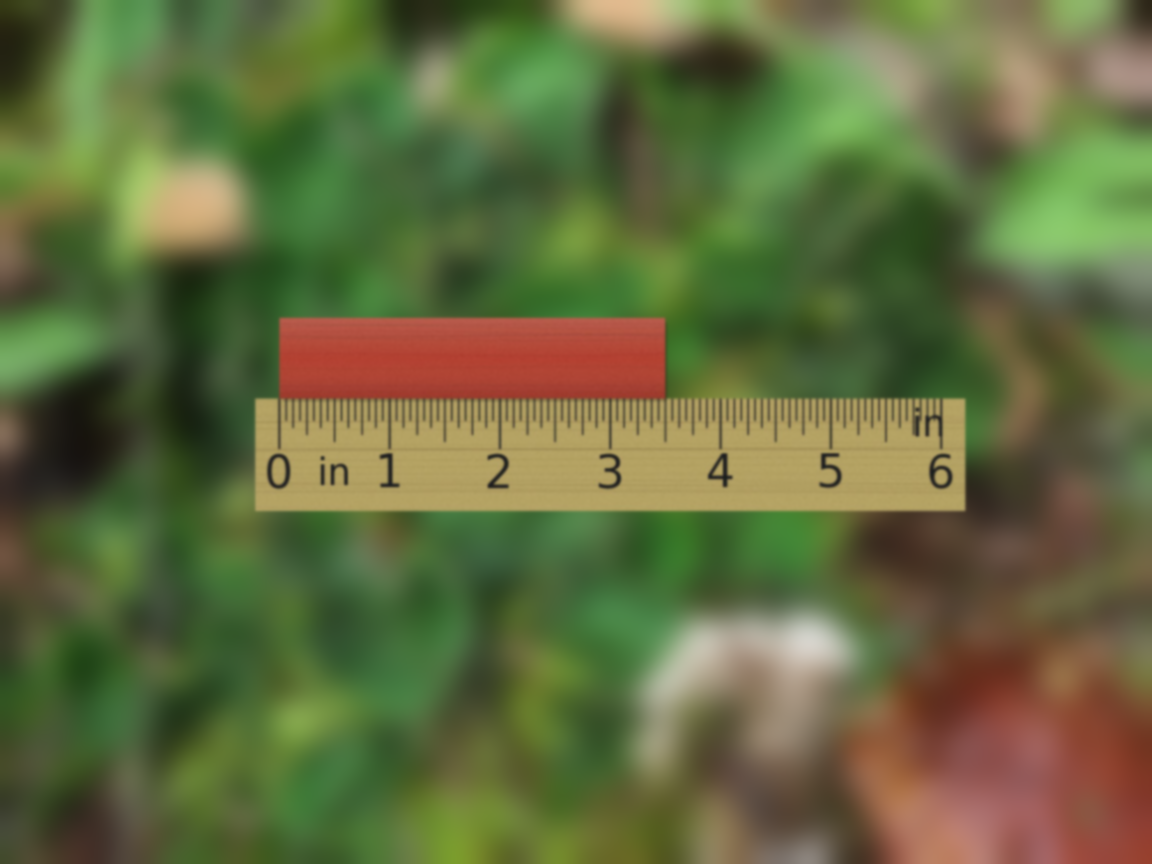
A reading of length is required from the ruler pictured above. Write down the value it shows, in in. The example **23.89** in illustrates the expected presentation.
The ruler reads **3.5** in
